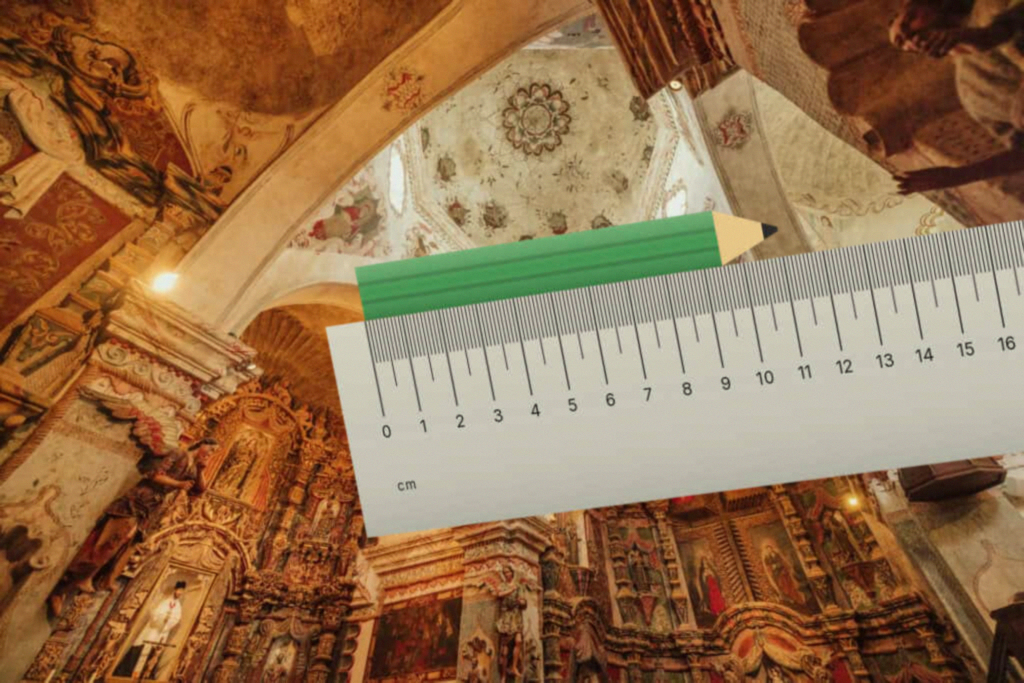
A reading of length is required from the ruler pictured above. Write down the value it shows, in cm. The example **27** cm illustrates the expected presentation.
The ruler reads **11** cm
